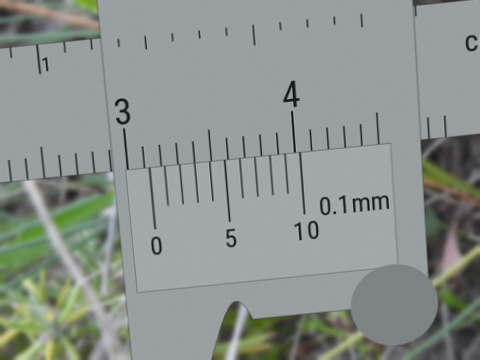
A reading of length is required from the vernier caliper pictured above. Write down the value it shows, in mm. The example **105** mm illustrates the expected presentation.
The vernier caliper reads **31.3** mm
